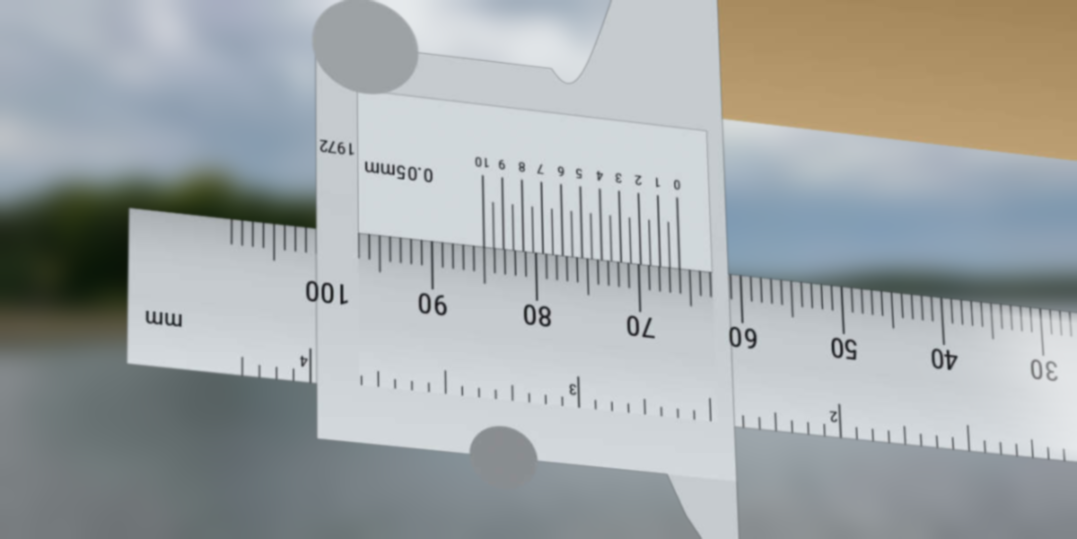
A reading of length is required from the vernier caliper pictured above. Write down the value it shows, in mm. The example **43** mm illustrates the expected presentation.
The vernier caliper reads **66.0** mm
